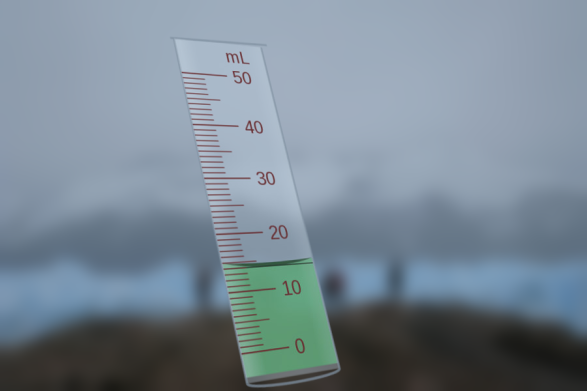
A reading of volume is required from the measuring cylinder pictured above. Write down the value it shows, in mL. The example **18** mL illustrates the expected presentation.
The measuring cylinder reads **14** mL
